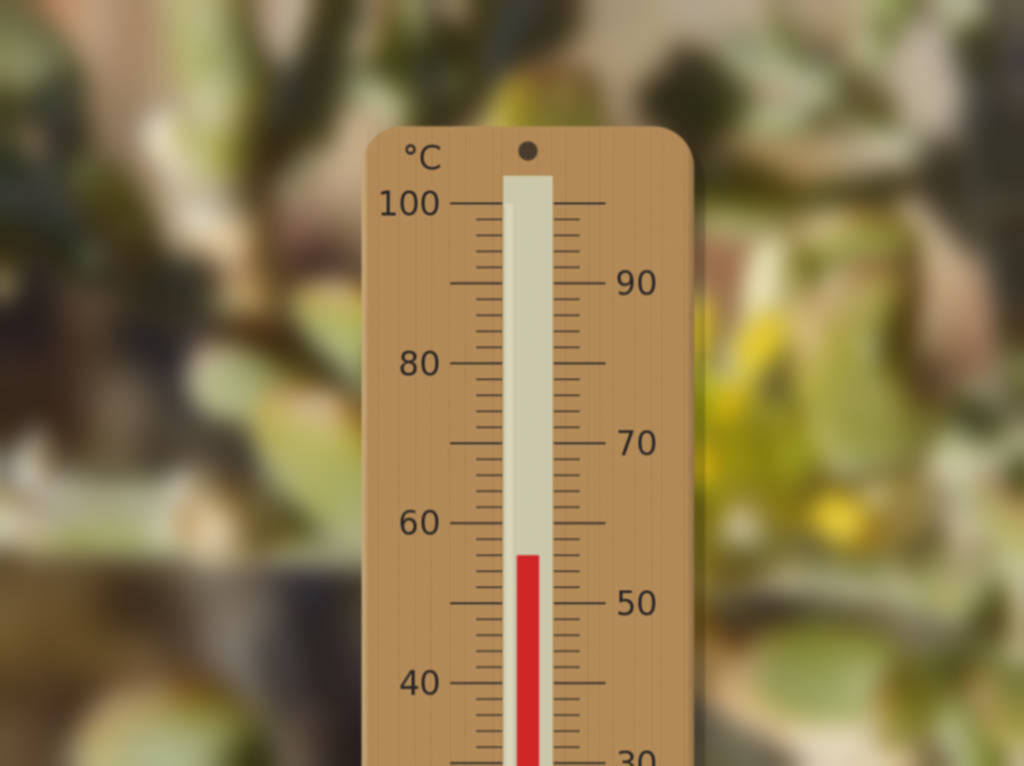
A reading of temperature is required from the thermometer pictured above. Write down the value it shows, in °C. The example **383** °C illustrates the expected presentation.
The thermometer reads **56** °C
